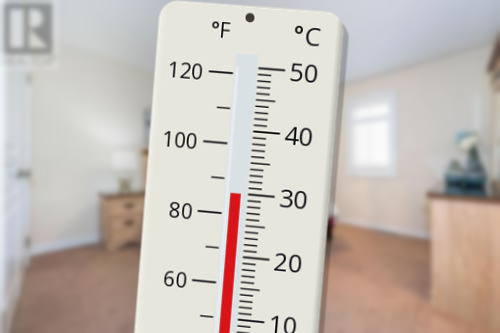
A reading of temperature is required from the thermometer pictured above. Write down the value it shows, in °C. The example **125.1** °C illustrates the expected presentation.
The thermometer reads **30** °C
